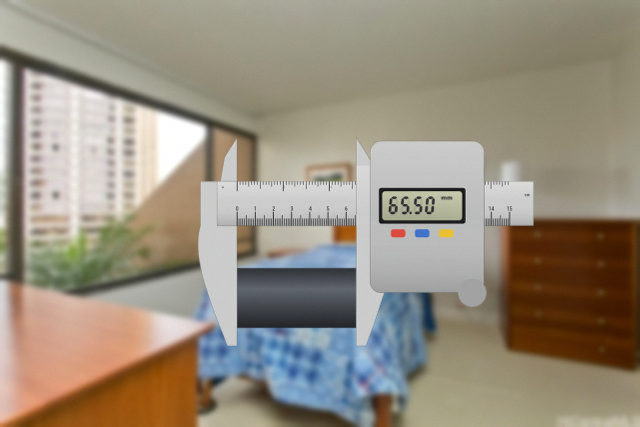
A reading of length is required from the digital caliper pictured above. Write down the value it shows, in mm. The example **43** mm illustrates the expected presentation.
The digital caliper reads **65.50** mm
